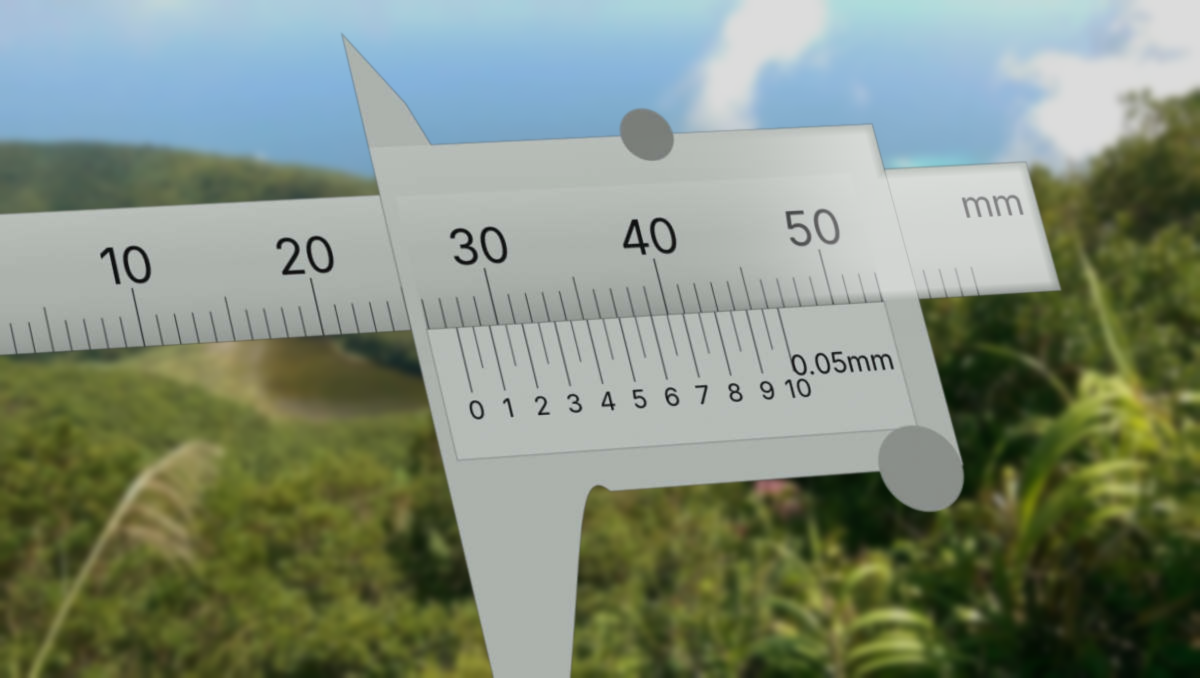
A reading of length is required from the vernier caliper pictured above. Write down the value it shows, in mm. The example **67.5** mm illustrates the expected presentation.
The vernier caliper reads **27.6** mm
